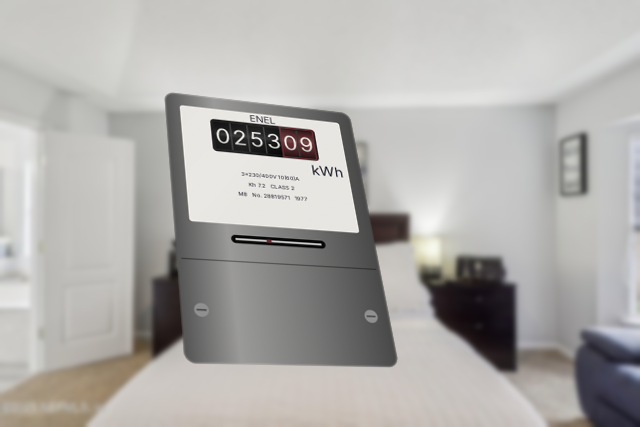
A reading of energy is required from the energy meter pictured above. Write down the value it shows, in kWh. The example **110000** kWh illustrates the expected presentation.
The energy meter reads **253.09** kWh
